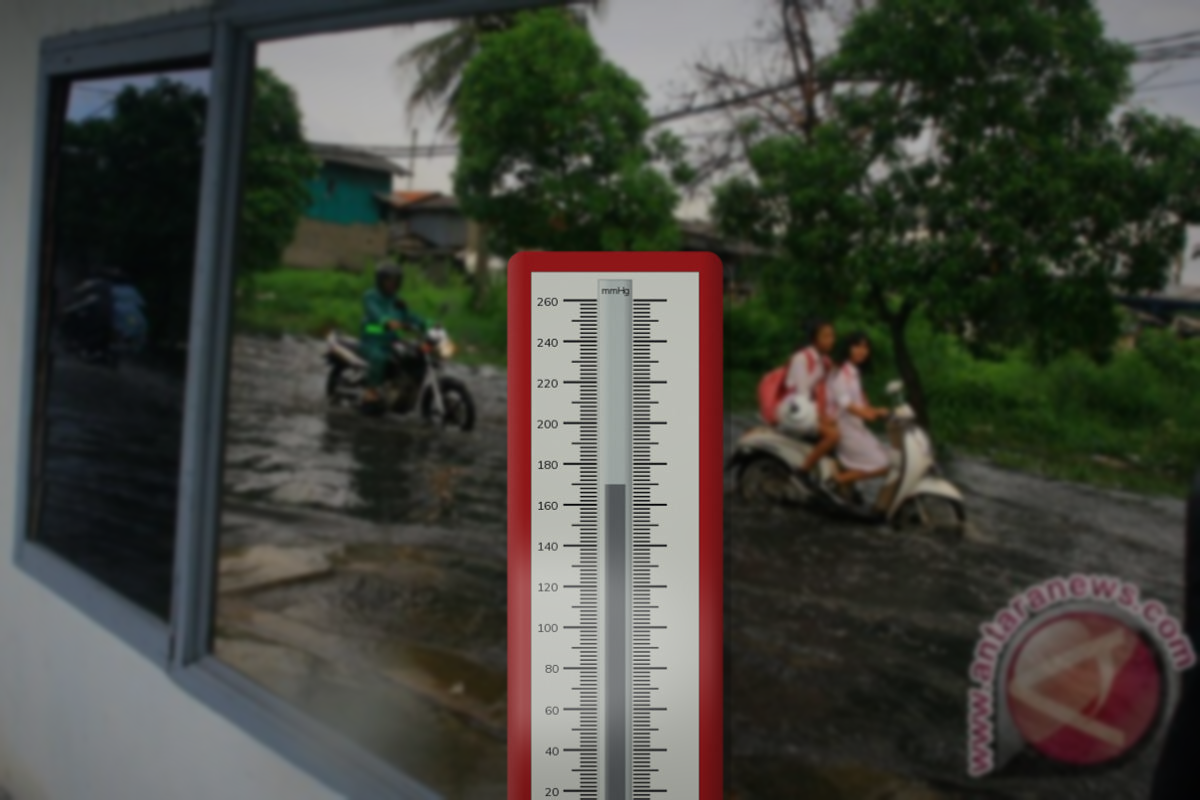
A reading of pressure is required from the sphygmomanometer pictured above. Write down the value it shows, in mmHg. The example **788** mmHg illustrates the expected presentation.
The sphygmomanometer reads **170** mmHg
